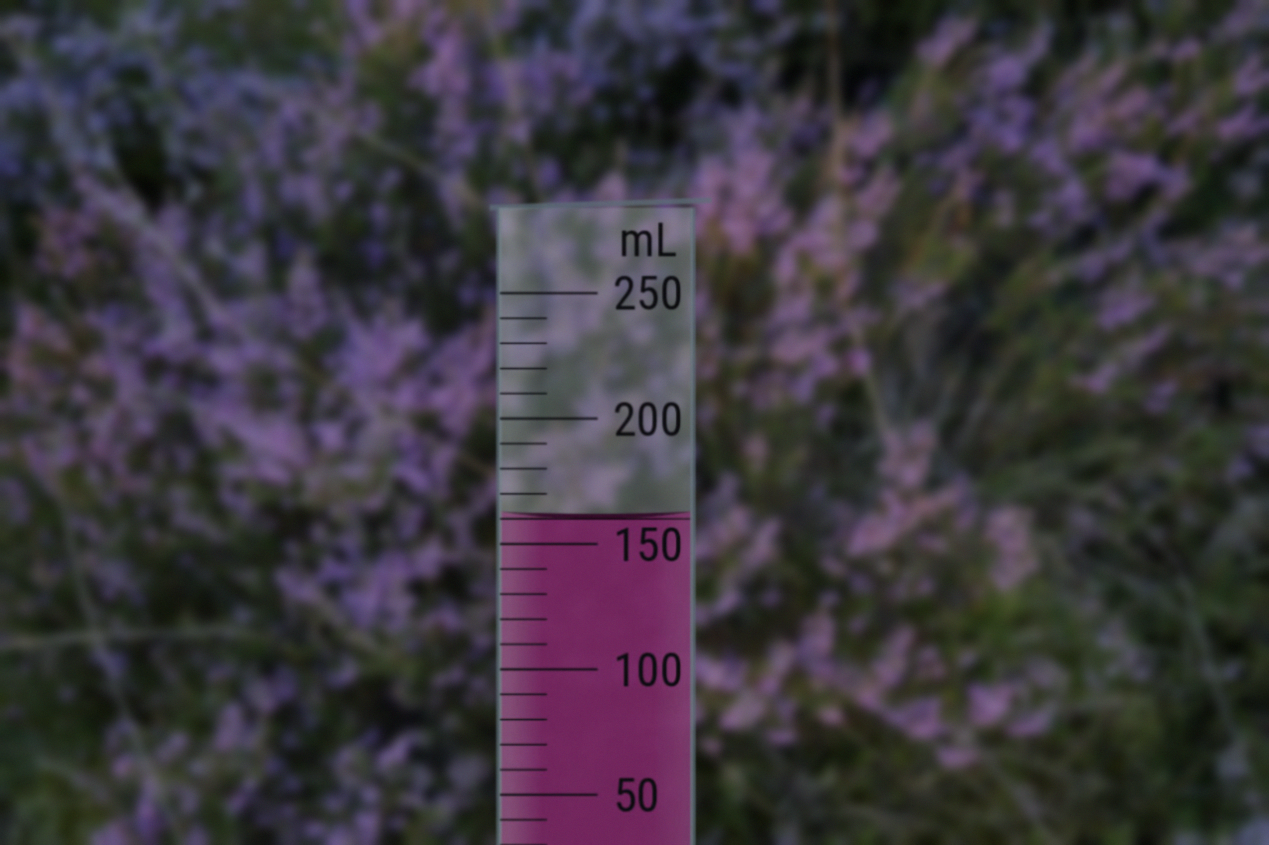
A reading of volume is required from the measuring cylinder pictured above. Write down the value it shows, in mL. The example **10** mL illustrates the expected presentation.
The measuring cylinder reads **160** mL
